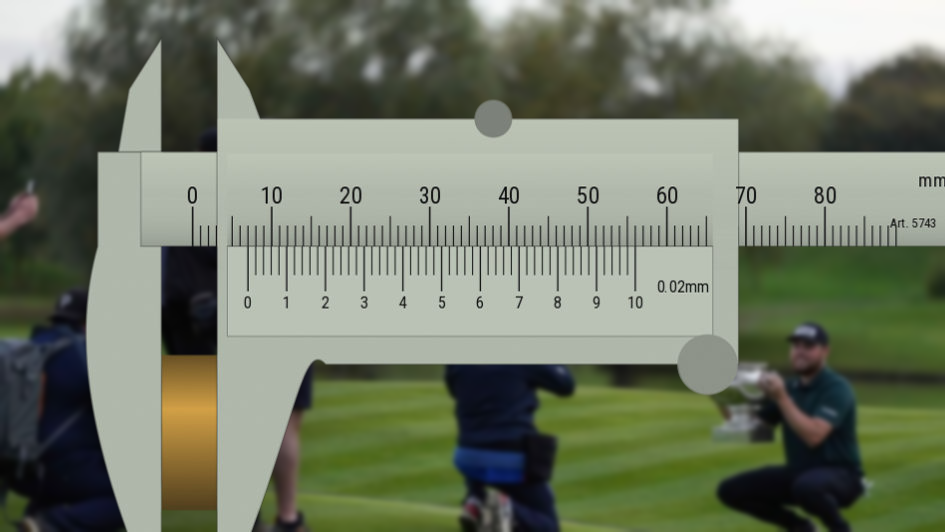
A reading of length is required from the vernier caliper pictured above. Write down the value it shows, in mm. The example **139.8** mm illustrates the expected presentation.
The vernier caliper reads **7.0** mm
